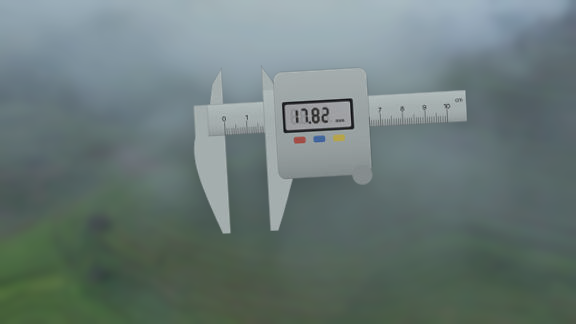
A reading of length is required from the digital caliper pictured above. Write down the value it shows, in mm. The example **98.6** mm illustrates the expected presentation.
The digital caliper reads **17.82** mm
